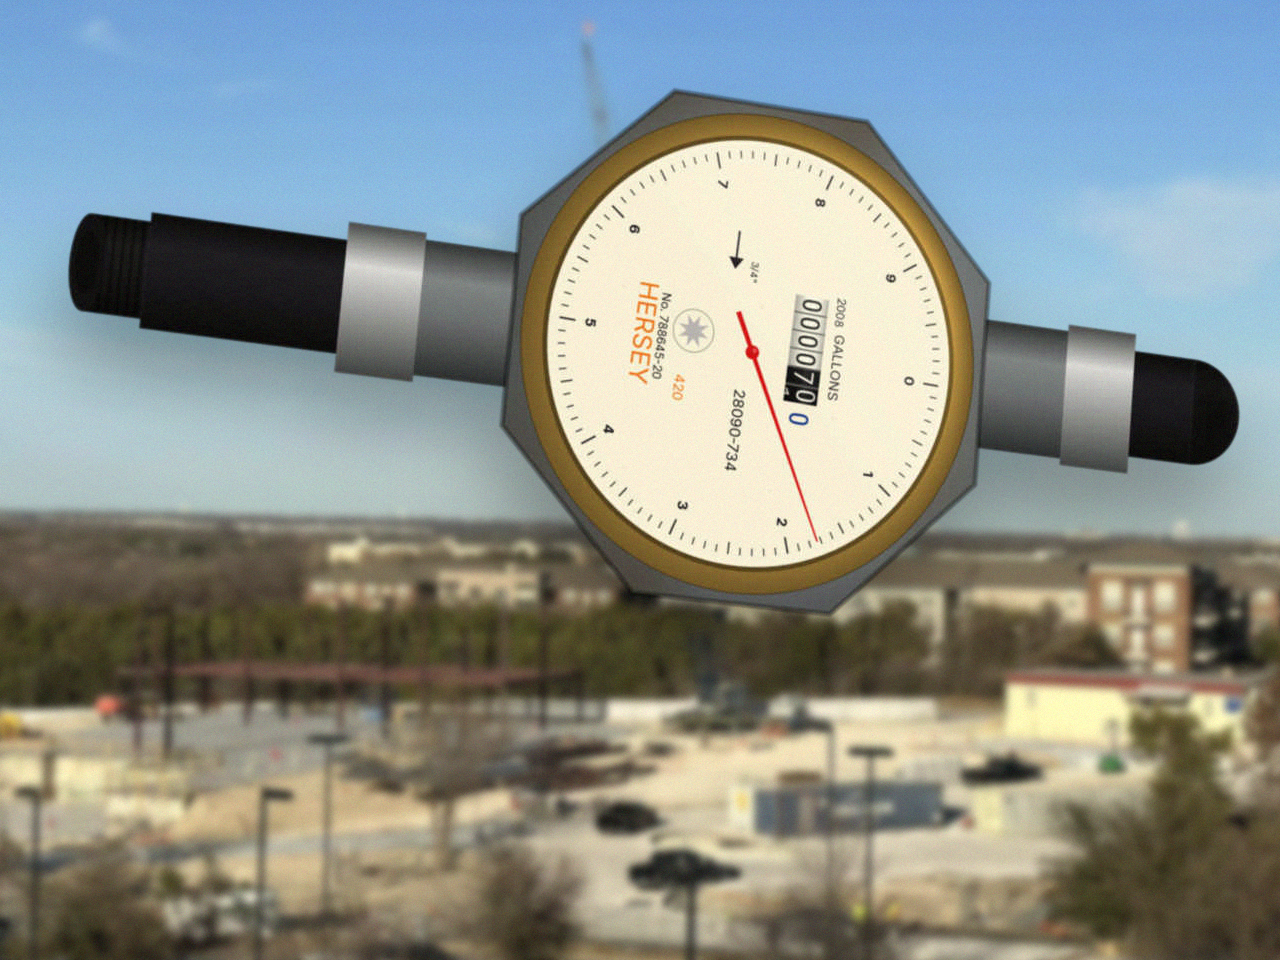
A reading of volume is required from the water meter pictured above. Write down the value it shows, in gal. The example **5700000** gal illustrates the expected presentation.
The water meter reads **701.7** gal
